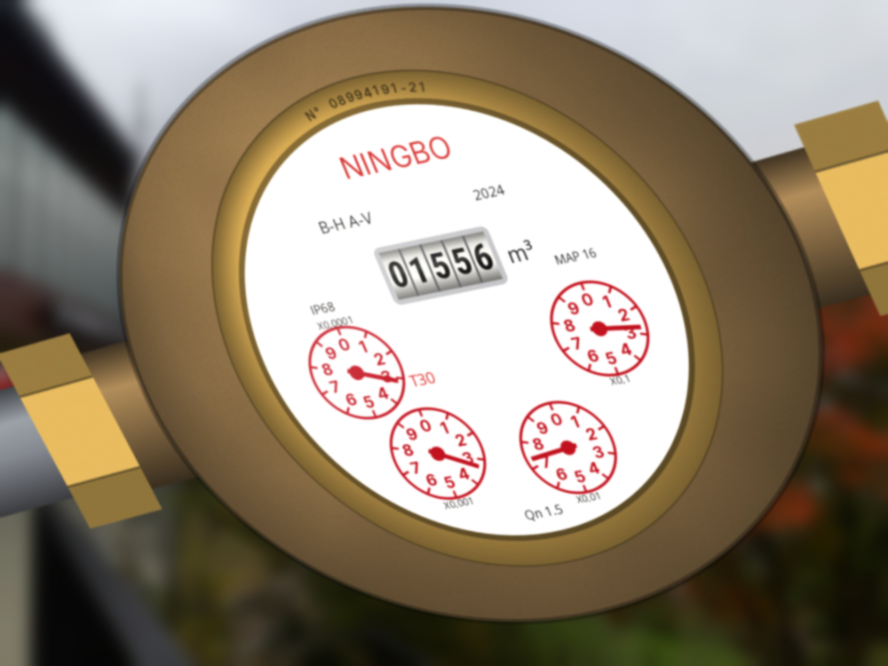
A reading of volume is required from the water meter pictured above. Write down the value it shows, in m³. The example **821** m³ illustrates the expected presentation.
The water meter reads **1556.2733** m³
